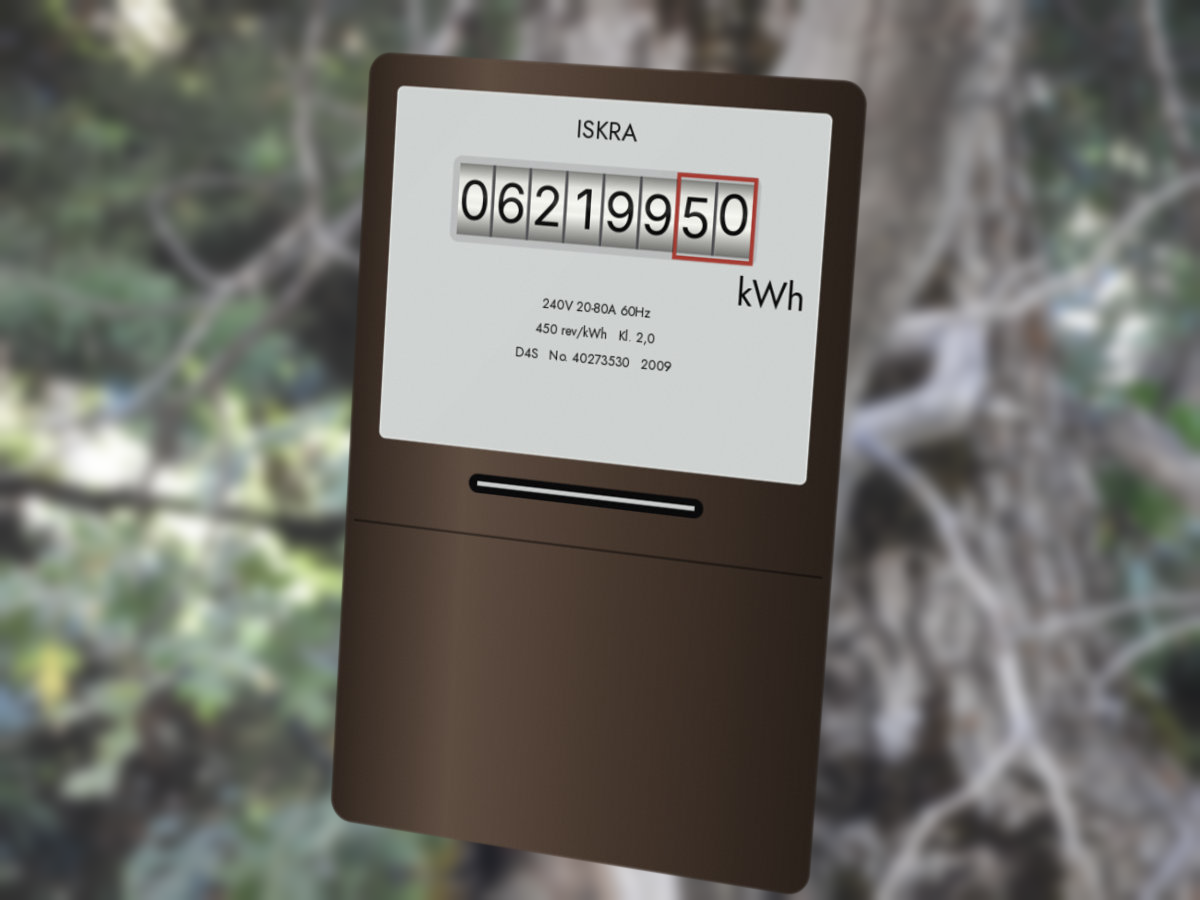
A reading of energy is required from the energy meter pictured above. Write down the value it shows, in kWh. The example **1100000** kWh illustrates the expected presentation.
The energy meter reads **62199.50** kWh
